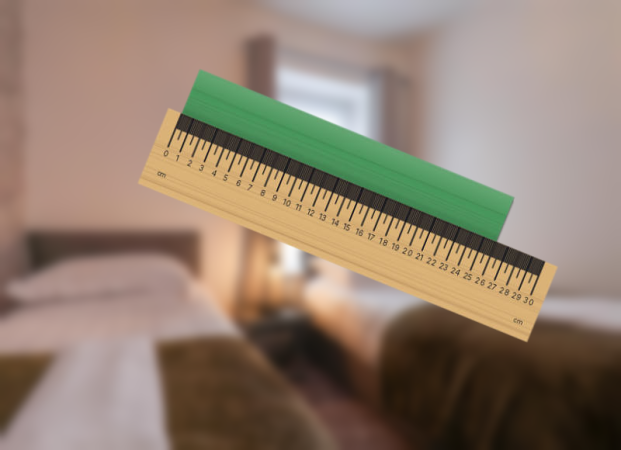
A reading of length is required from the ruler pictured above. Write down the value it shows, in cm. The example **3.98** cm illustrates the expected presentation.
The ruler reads **26** cm
